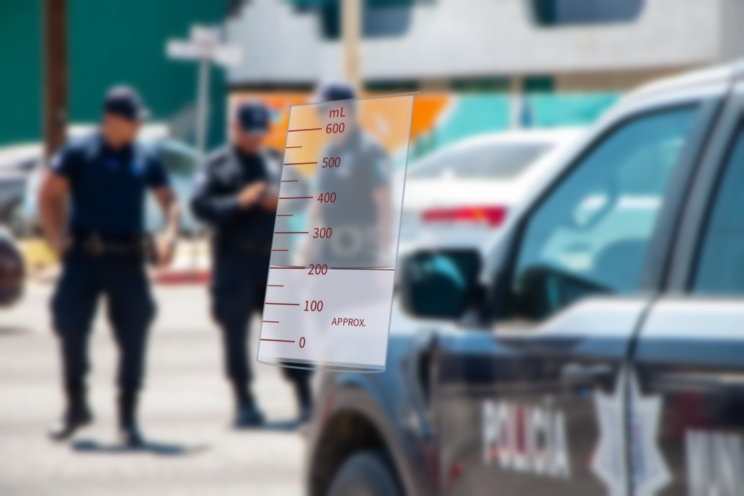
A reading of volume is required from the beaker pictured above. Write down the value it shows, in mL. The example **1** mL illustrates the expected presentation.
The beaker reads **200** mL
